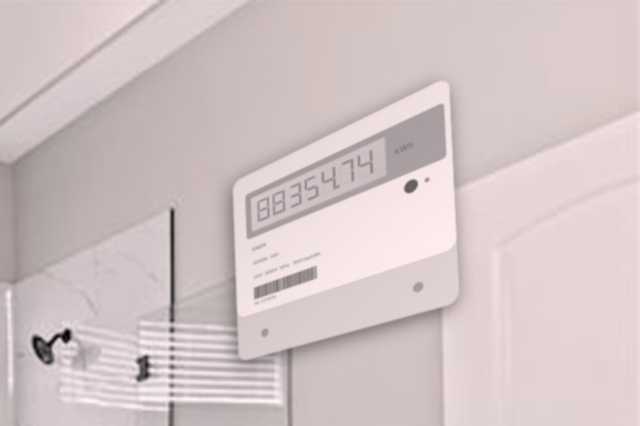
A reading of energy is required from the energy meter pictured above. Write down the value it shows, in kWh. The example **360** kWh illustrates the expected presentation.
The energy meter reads **88354.74** kWh
